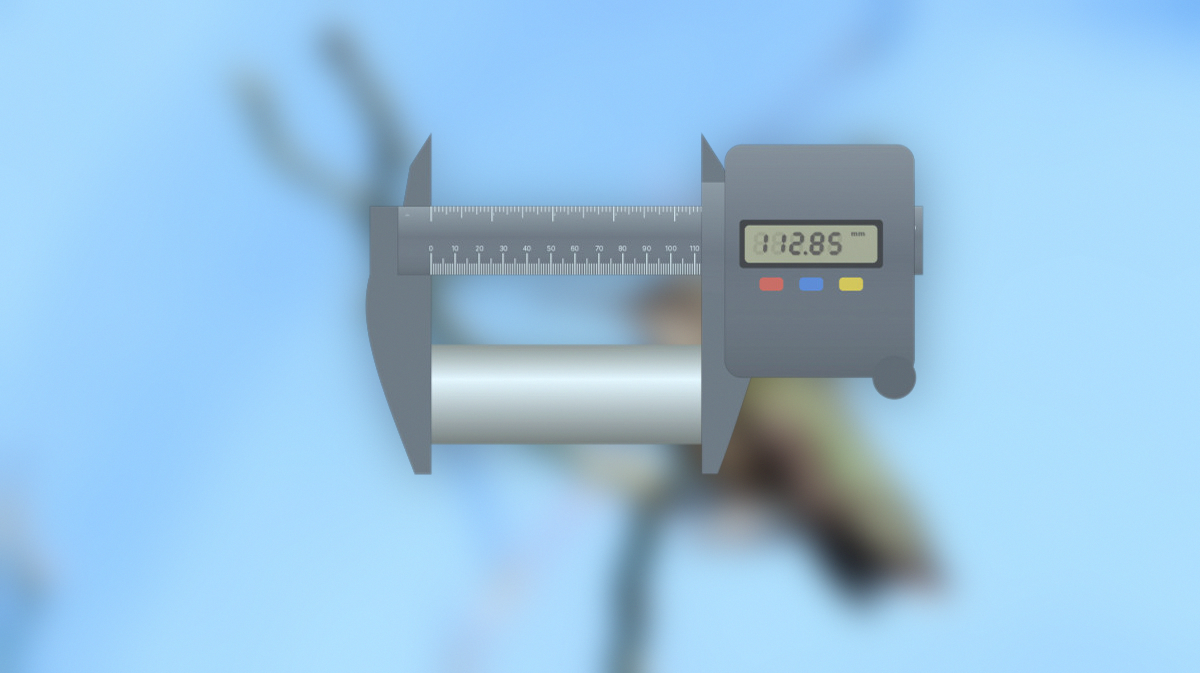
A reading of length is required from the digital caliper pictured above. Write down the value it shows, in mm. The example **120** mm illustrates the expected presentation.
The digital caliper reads **112.85** mm
